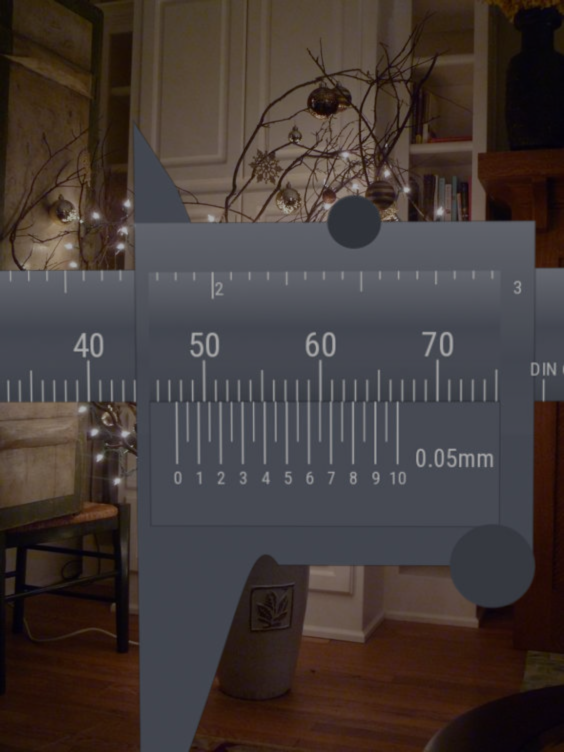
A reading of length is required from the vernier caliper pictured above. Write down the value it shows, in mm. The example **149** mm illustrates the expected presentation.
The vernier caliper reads **47.6** mm
